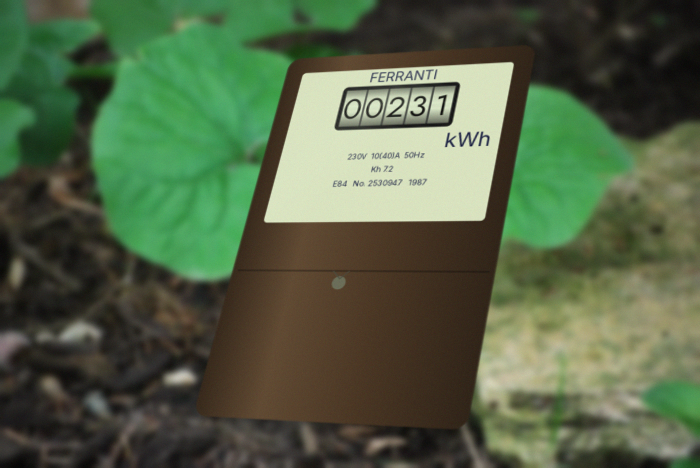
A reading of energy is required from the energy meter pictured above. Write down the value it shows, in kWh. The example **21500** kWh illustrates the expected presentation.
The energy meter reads **231** kWh
